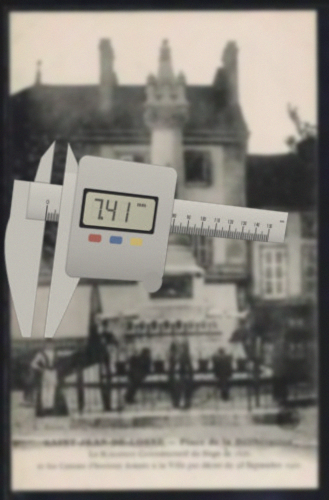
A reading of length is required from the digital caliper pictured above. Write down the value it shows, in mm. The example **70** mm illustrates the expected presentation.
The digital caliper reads **7.41** mm
